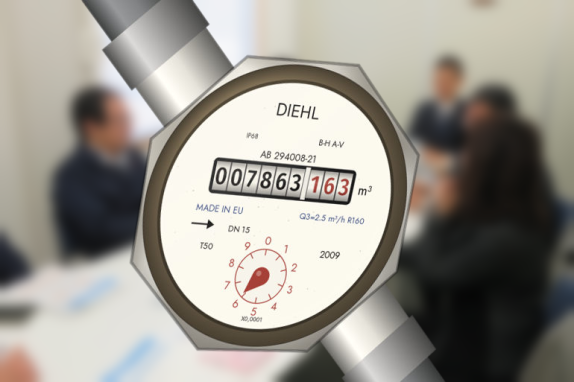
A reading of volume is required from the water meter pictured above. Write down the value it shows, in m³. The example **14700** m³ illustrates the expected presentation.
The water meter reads **7863.1636** m³
